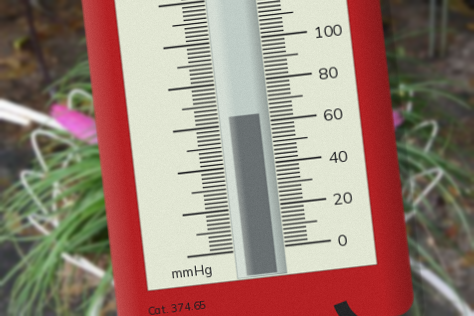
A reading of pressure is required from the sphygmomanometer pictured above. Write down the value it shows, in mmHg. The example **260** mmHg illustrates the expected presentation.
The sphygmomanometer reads **64** mmHg
